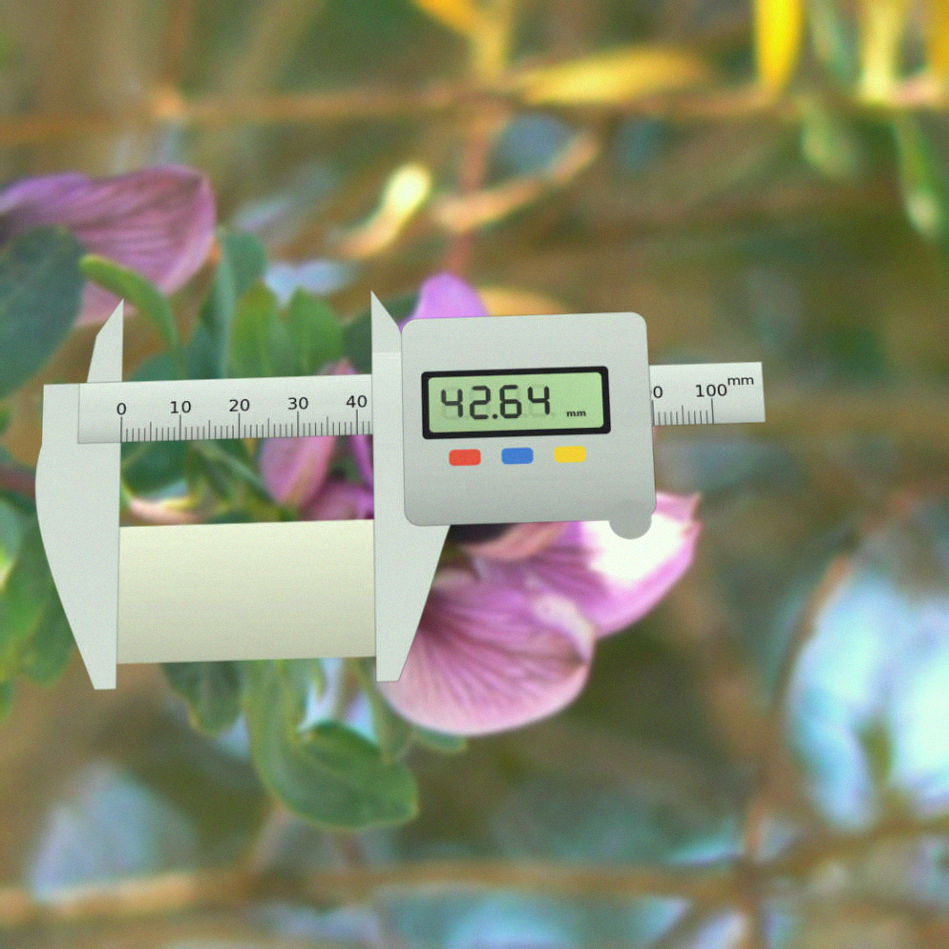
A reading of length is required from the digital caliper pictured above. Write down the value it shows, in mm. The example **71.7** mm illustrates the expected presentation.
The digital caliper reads **42.64** mm
